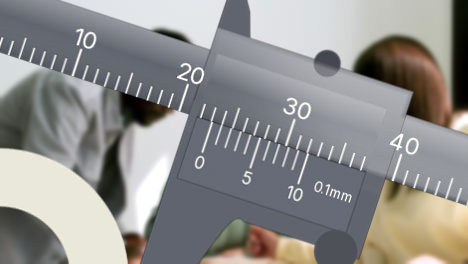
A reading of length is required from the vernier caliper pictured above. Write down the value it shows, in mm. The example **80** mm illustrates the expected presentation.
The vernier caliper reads **23.1** mm
